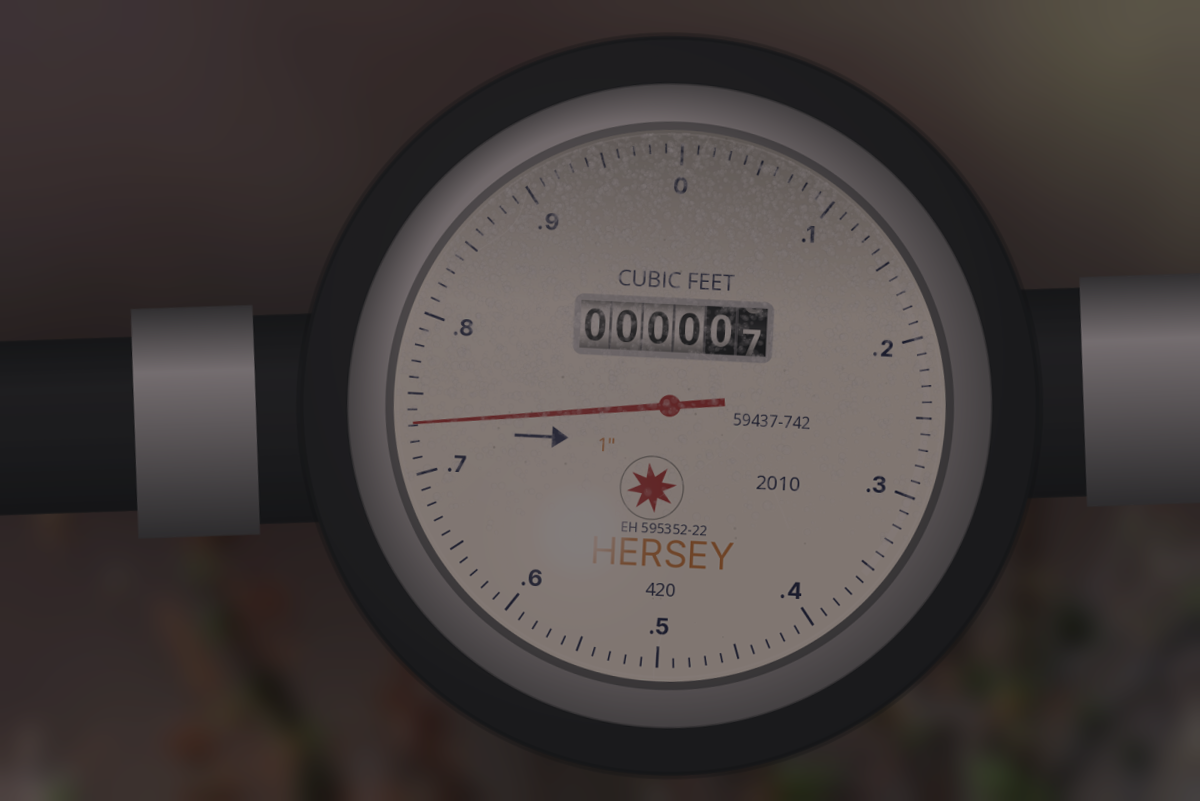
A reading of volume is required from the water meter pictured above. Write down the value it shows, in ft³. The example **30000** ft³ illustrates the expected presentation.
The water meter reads **6.73** ft³
